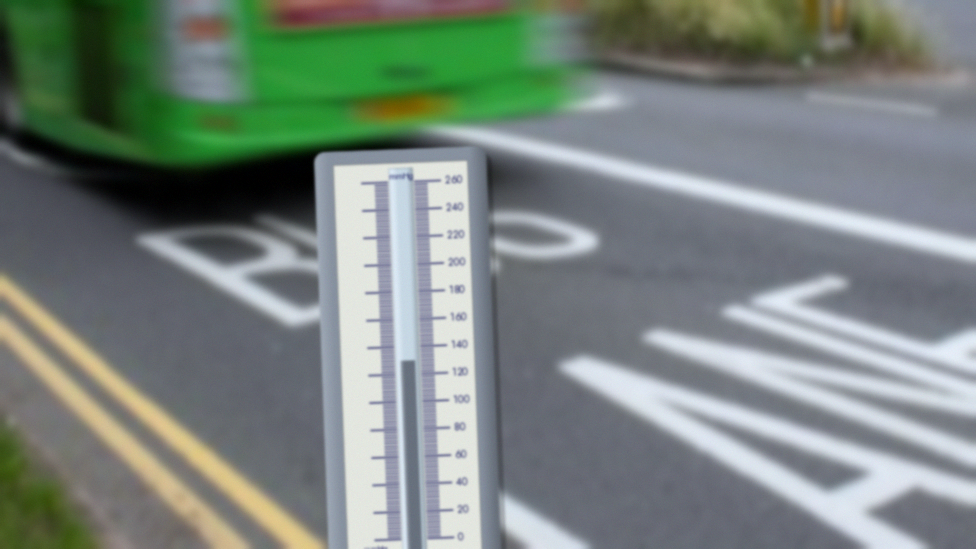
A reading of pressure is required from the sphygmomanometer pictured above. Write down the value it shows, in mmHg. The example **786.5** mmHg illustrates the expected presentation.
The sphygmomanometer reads **130** mmHg
